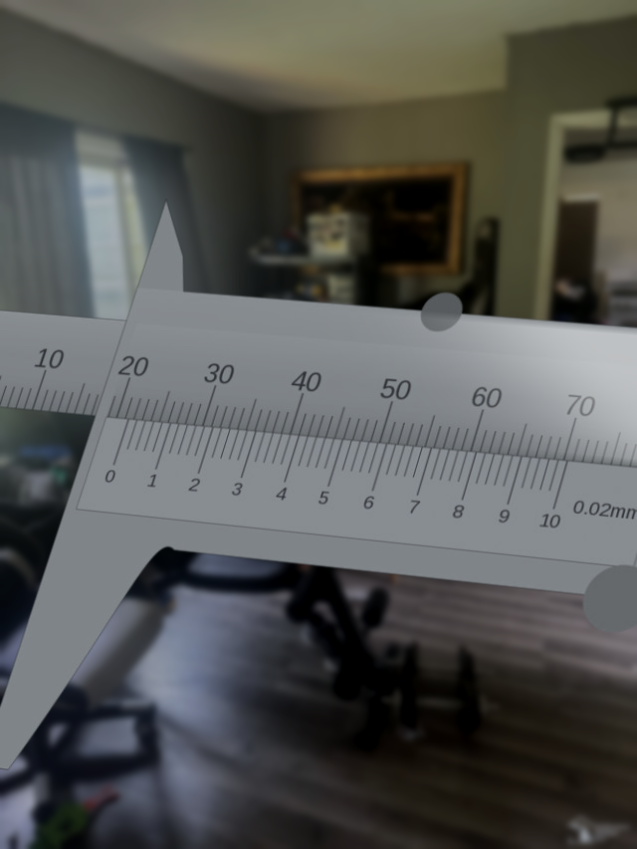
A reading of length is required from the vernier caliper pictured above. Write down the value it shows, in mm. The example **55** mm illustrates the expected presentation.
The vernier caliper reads **21.4** mm
